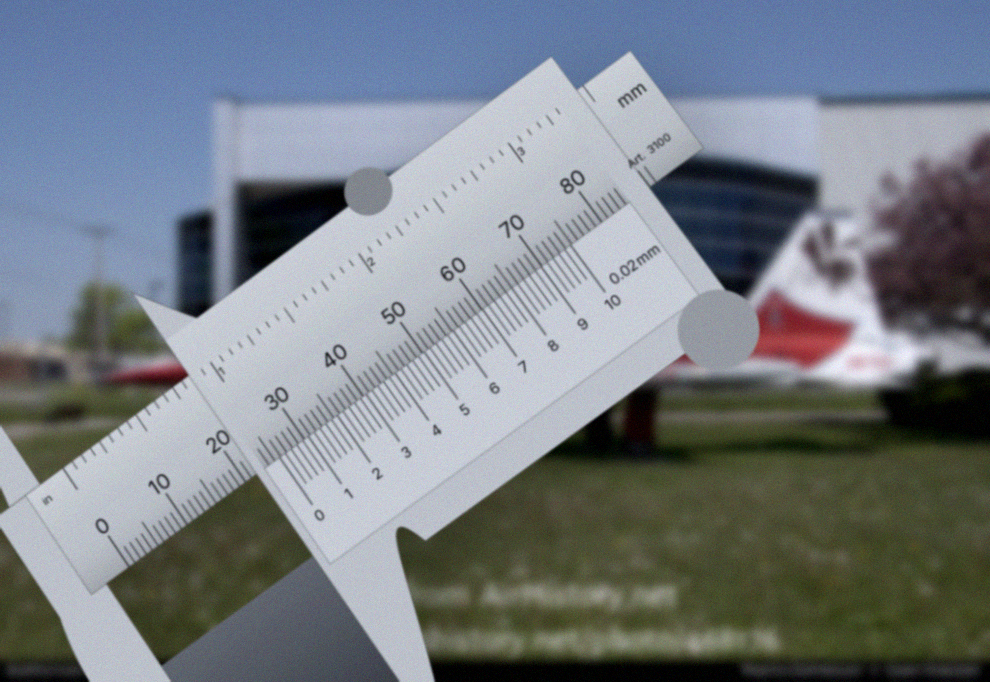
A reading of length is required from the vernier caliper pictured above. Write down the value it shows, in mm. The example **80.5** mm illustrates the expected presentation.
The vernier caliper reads **25.8** mm
